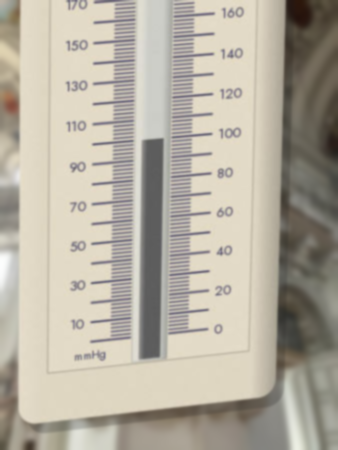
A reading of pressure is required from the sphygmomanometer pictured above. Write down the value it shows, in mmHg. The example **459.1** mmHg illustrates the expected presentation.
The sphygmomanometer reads **100** mmHg
